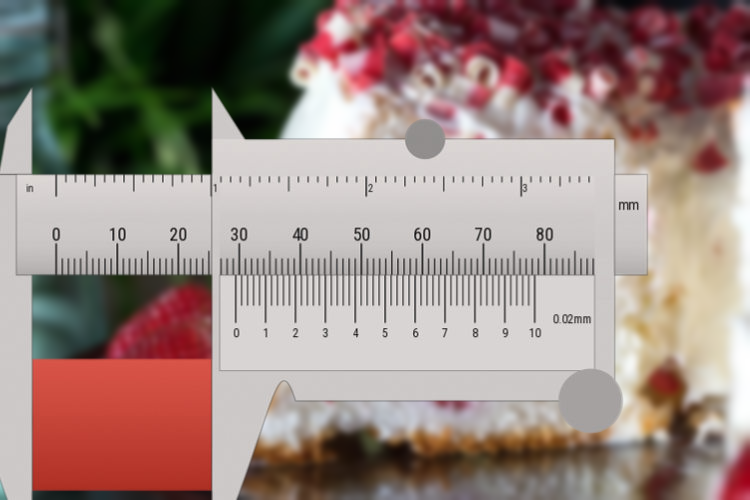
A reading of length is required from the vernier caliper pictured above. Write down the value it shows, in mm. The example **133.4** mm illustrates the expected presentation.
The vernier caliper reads **29.4** mm
